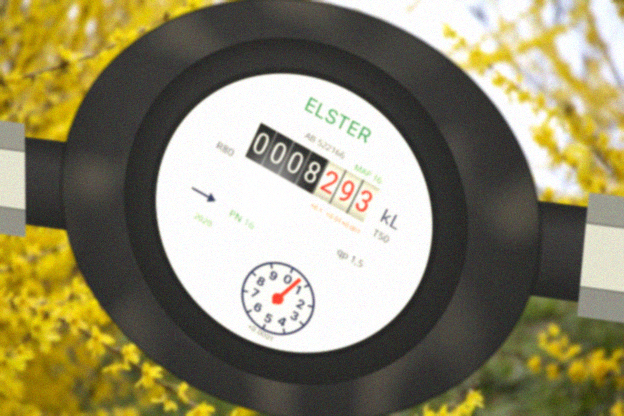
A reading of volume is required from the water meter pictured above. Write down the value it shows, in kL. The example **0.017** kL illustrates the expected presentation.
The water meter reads **8.2930** kL
